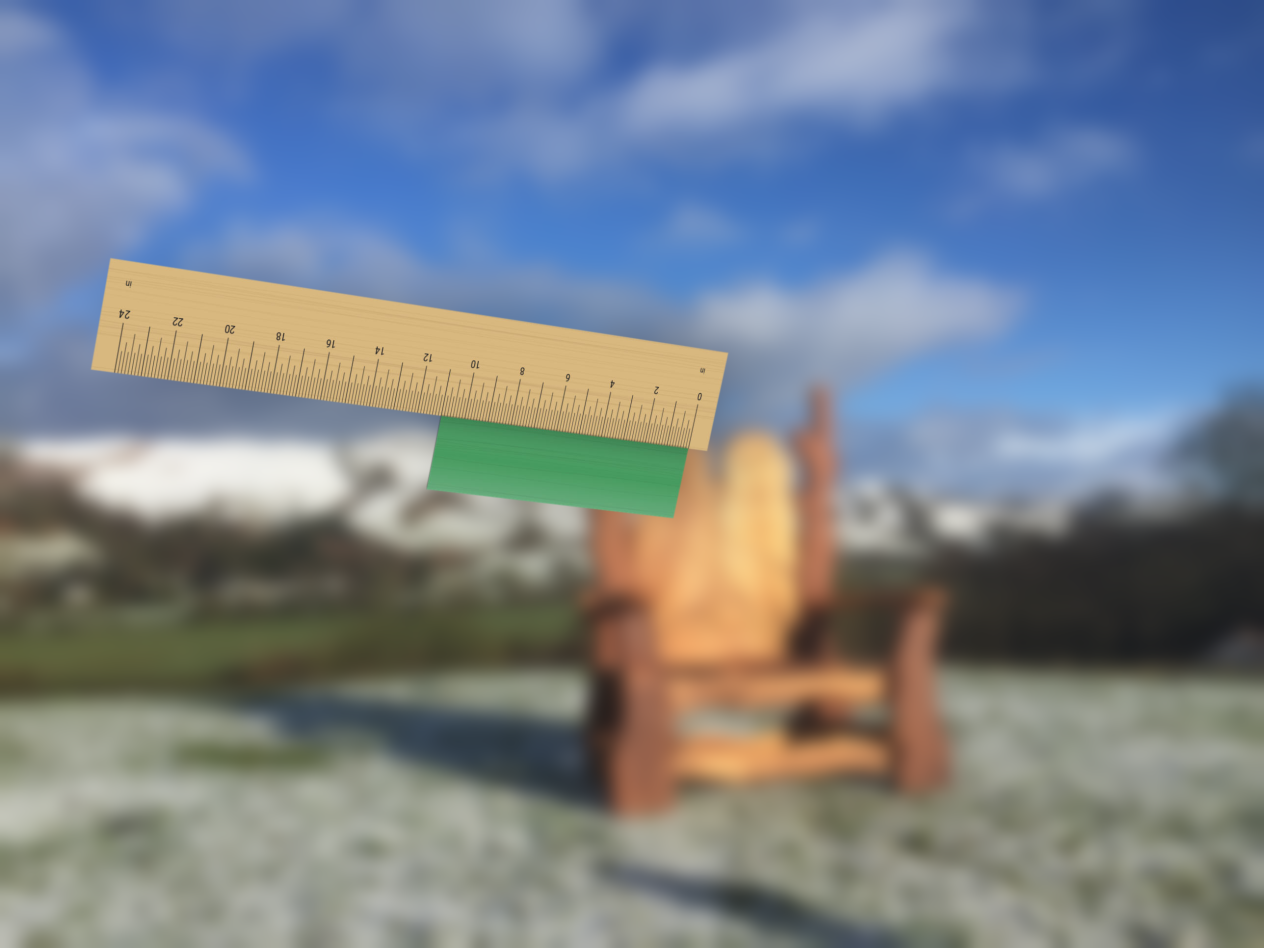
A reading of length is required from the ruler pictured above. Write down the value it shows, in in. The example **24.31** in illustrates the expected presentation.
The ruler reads **11** in
